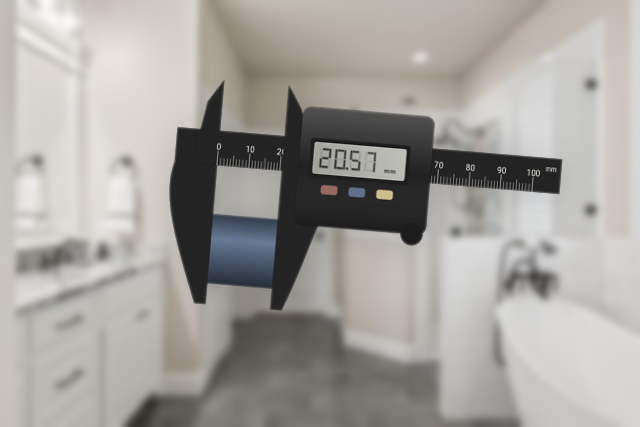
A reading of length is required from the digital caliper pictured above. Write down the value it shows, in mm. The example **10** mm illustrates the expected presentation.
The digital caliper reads **20.57** mm
